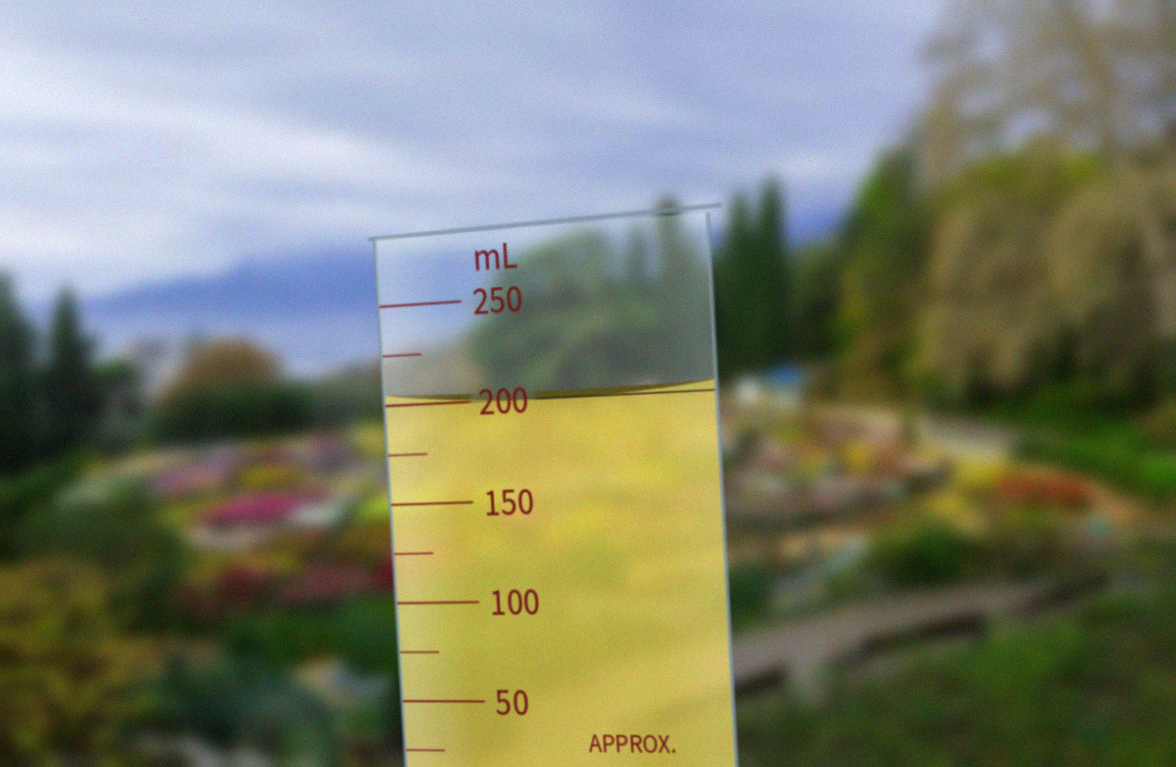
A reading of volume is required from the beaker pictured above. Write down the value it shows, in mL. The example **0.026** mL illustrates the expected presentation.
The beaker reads **200** mL
